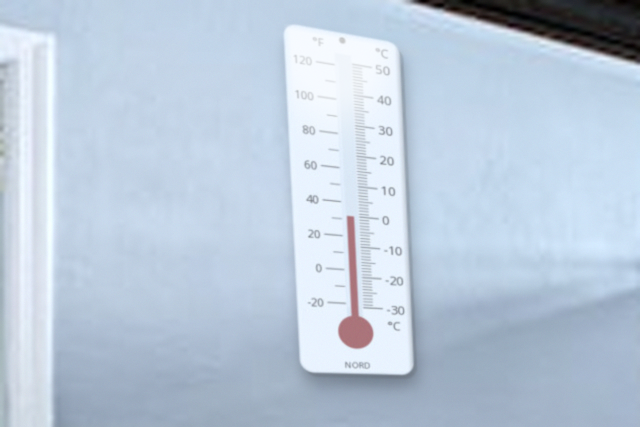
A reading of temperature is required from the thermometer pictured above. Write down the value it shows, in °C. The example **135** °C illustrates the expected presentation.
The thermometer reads **0** °C
